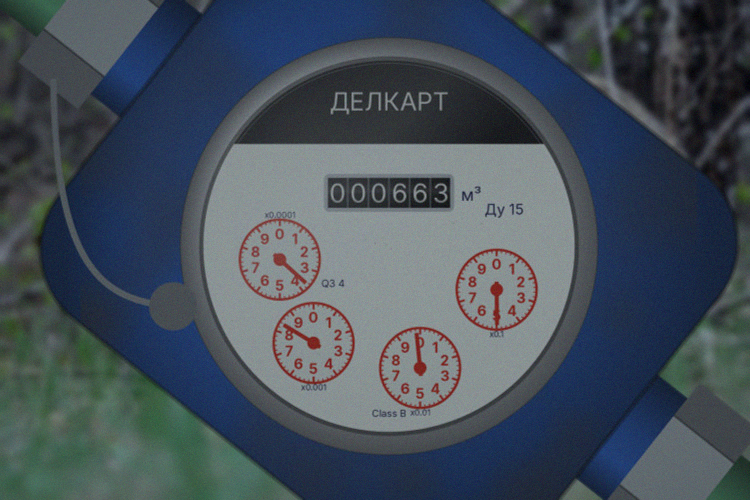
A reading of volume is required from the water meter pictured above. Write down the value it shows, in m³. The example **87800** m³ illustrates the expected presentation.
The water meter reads **663.4983** m³
